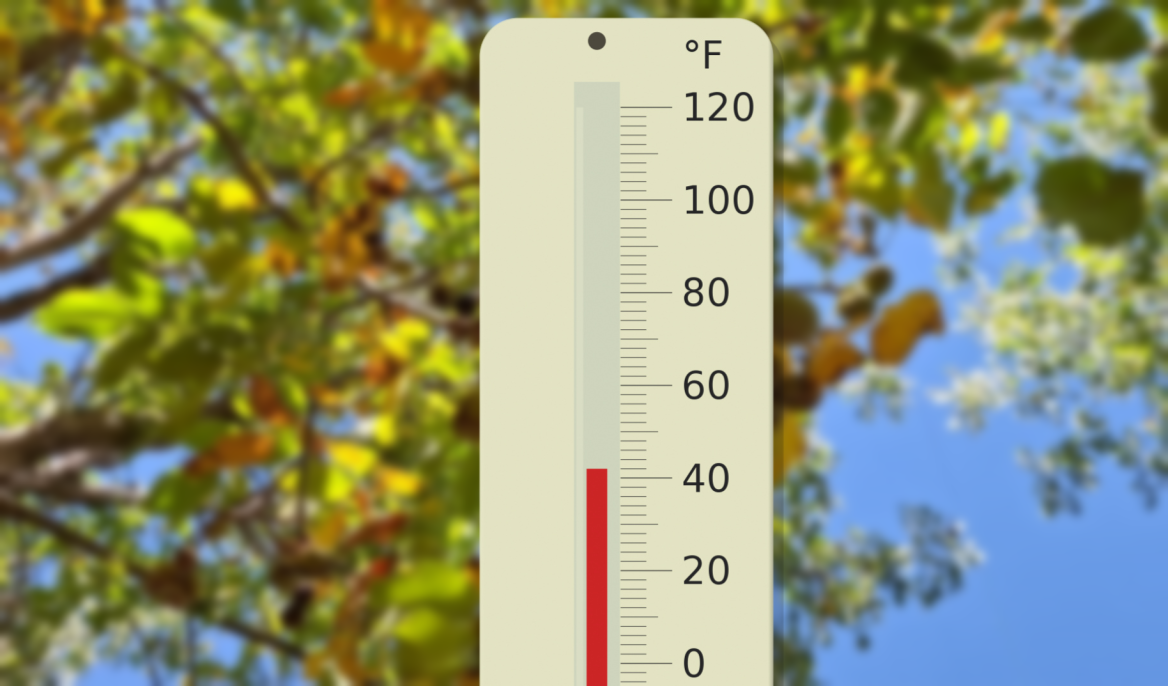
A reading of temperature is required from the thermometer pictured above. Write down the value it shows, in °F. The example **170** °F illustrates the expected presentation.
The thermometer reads **42** °F
